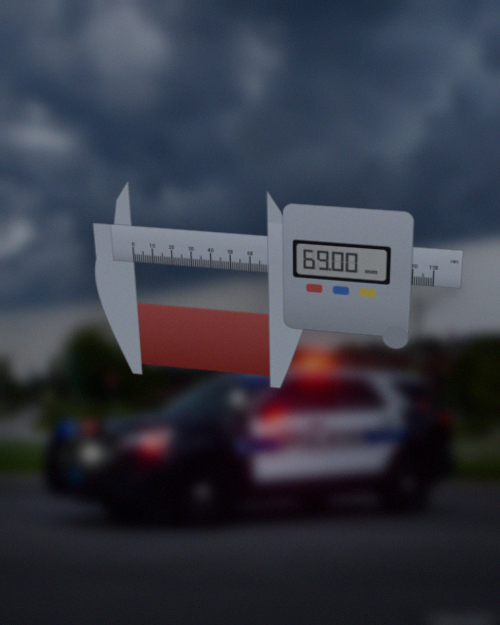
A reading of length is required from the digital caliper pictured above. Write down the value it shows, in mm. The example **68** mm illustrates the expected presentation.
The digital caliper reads **69.00** mm
